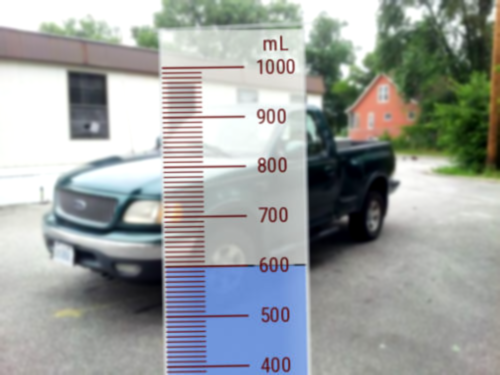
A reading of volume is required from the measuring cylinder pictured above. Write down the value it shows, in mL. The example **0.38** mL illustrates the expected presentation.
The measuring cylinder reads **600** mL
